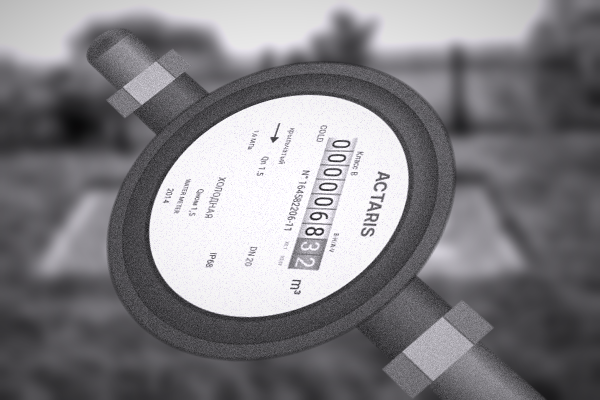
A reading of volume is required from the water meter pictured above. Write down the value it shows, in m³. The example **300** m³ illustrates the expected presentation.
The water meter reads **68.32** m³
